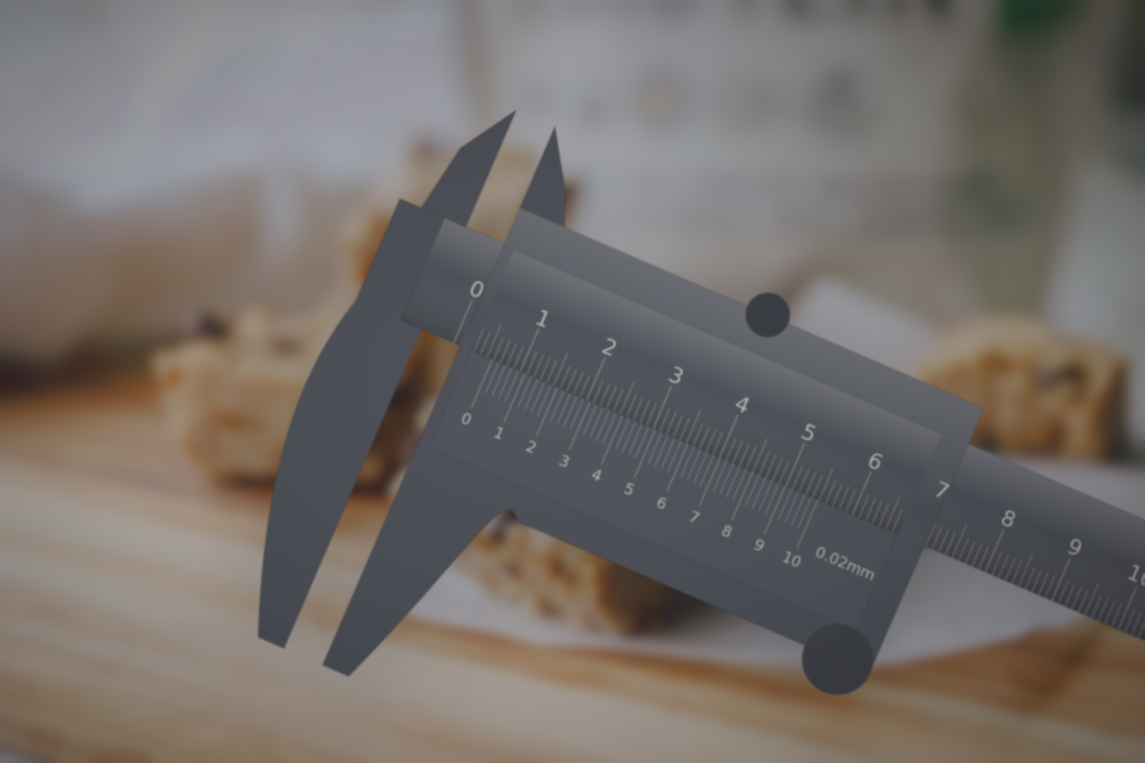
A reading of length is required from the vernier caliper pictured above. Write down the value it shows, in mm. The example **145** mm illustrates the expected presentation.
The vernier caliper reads **5.8** mm
